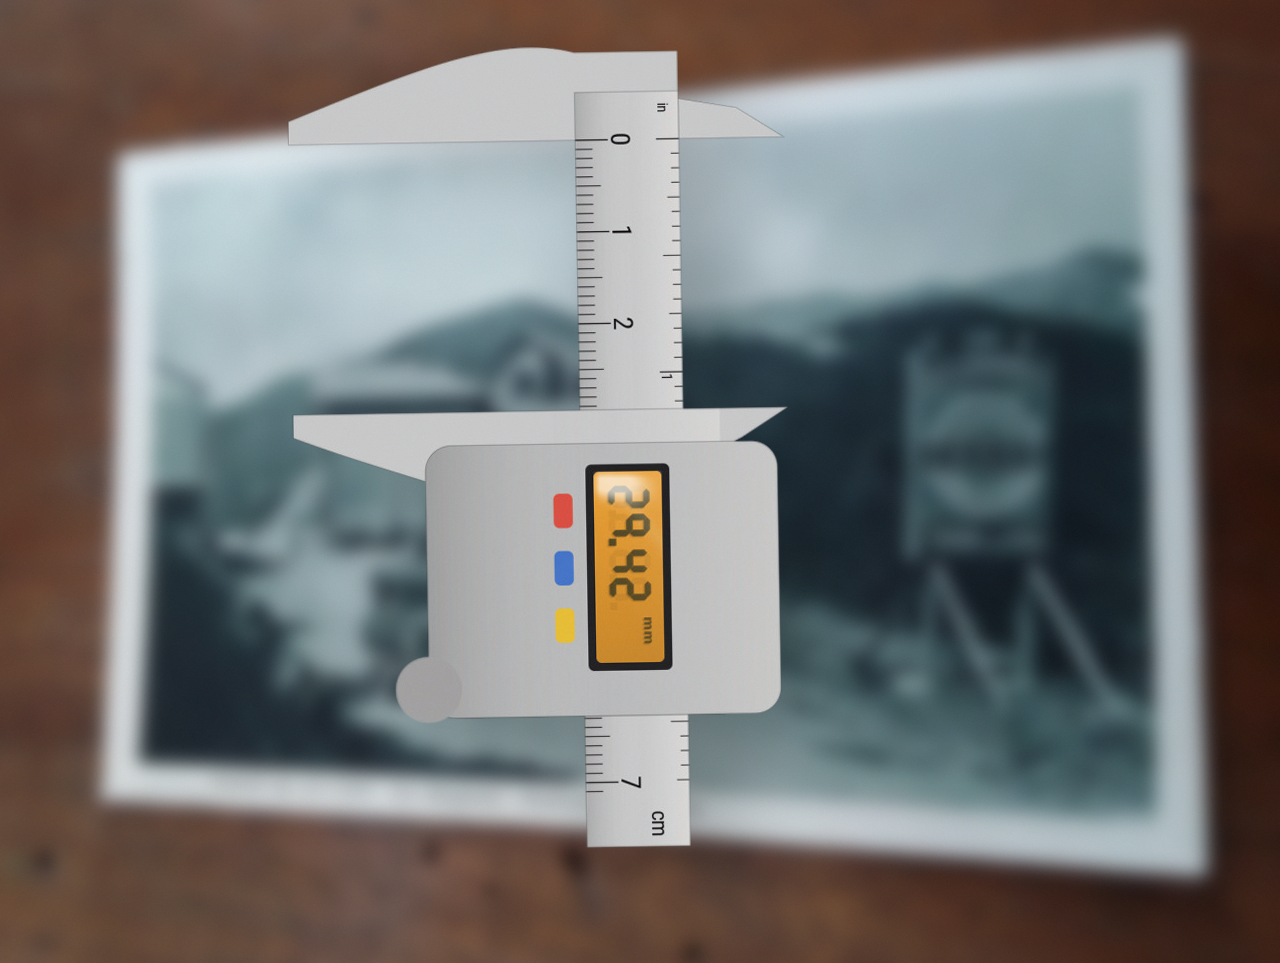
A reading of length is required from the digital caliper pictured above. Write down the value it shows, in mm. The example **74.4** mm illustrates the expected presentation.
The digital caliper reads **29.42** mm
